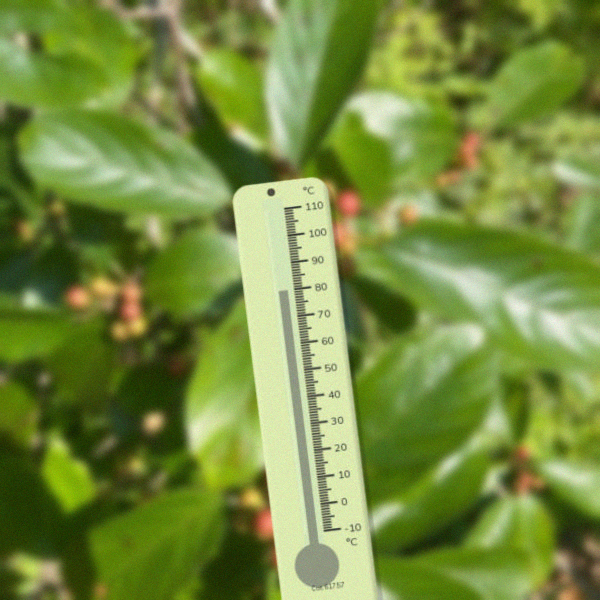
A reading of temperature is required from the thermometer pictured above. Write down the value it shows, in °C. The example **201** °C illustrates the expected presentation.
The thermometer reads **80** °C
